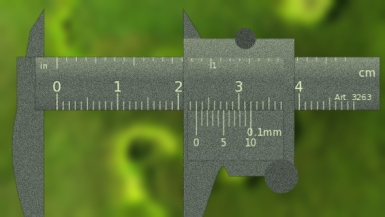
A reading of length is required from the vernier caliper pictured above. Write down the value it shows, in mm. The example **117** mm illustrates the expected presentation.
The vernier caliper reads **23.0** mm
